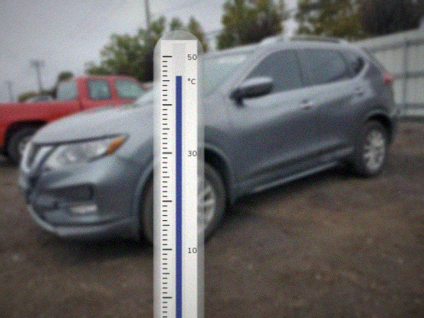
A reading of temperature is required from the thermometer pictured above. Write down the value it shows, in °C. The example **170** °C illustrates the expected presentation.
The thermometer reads **46** °C
